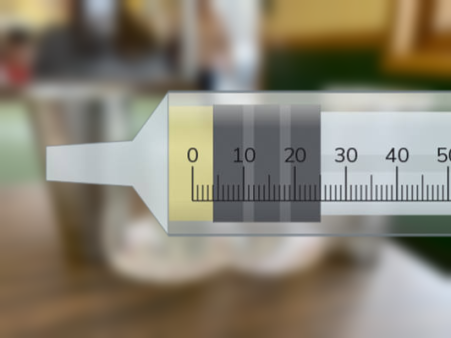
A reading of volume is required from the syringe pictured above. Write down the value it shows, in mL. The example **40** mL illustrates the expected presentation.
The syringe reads **4** mL
